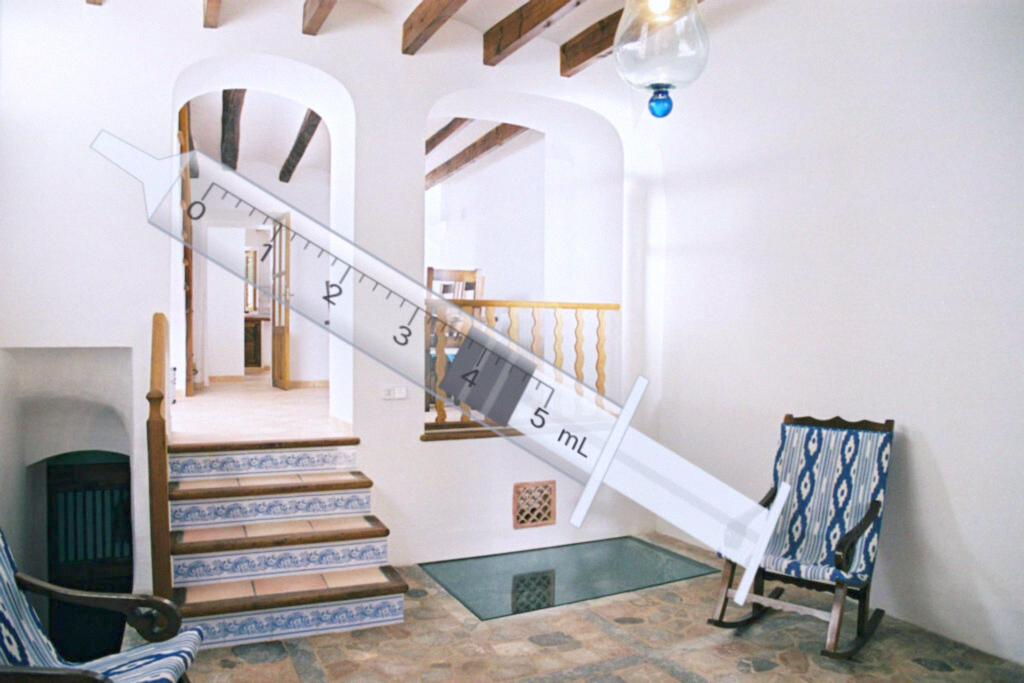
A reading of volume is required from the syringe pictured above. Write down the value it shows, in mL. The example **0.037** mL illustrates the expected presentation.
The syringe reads **3.7** mL
